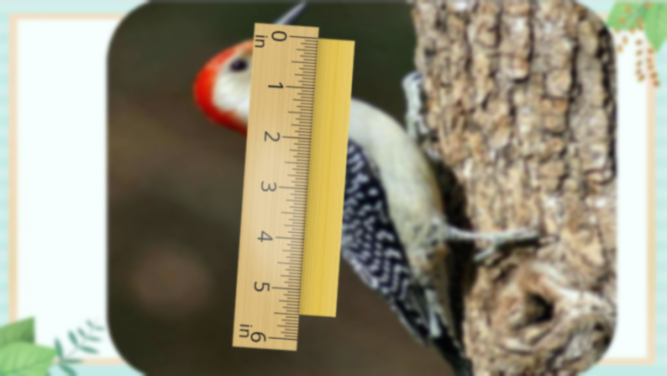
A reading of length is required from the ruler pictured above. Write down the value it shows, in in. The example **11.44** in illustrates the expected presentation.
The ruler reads **5.5** in
